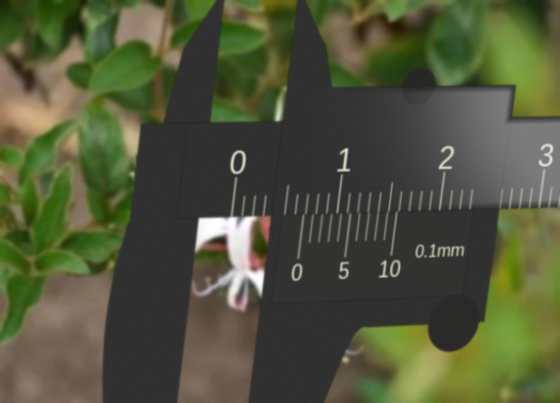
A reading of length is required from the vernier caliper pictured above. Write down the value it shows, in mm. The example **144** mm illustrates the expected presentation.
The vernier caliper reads **6.8** mm
